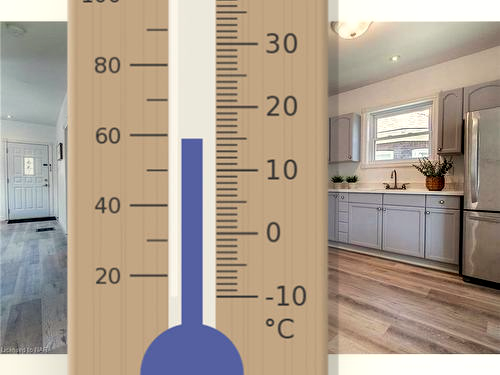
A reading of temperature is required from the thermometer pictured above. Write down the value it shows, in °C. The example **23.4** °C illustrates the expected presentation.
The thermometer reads **15** °C
